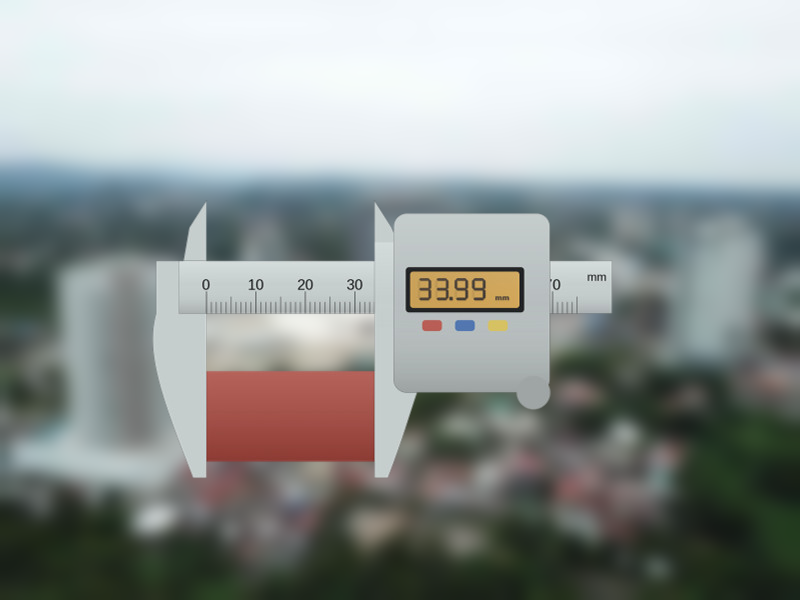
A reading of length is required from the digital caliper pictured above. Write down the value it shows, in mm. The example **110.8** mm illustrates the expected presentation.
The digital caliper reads **33.99** mm
